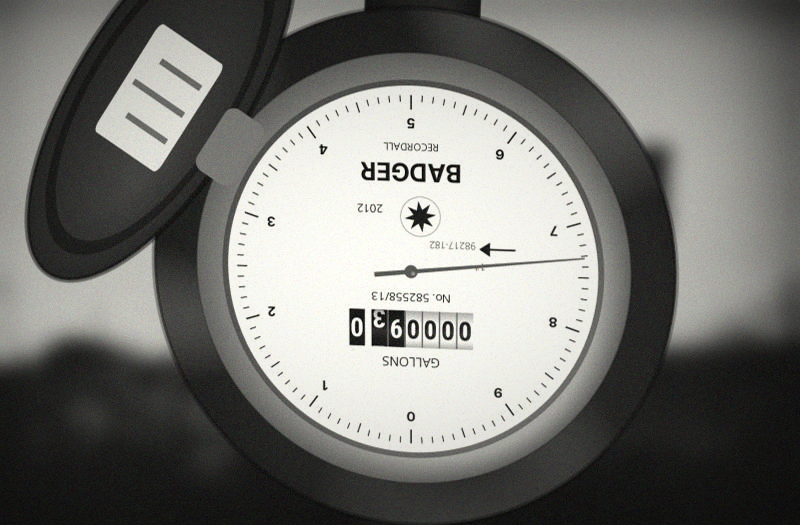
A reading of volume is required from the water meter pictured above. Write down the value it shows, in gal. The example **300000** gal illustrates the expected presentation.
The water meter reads **927.3** gal
